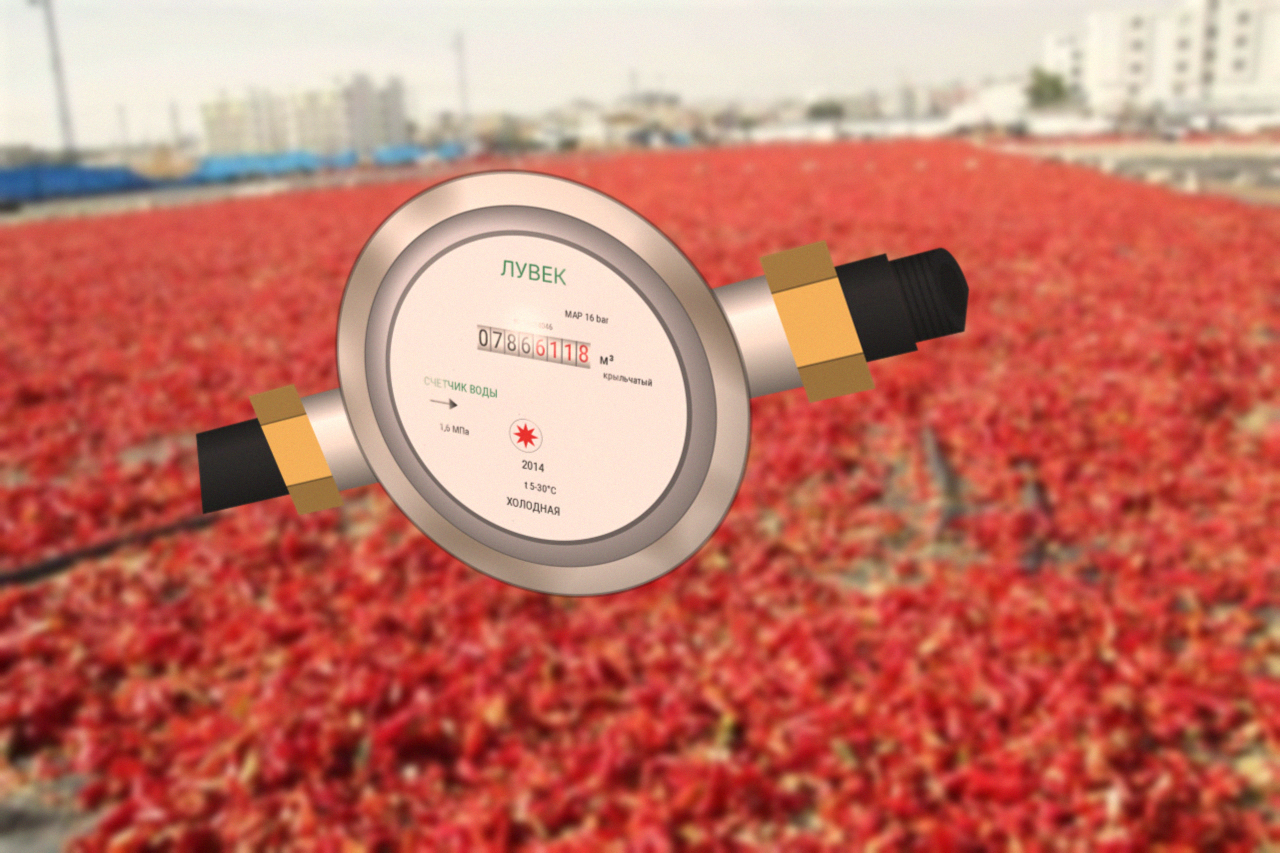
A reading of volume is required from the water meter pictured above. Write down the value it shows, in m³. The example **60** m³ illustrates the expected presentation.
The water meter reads **786.6118** m³
